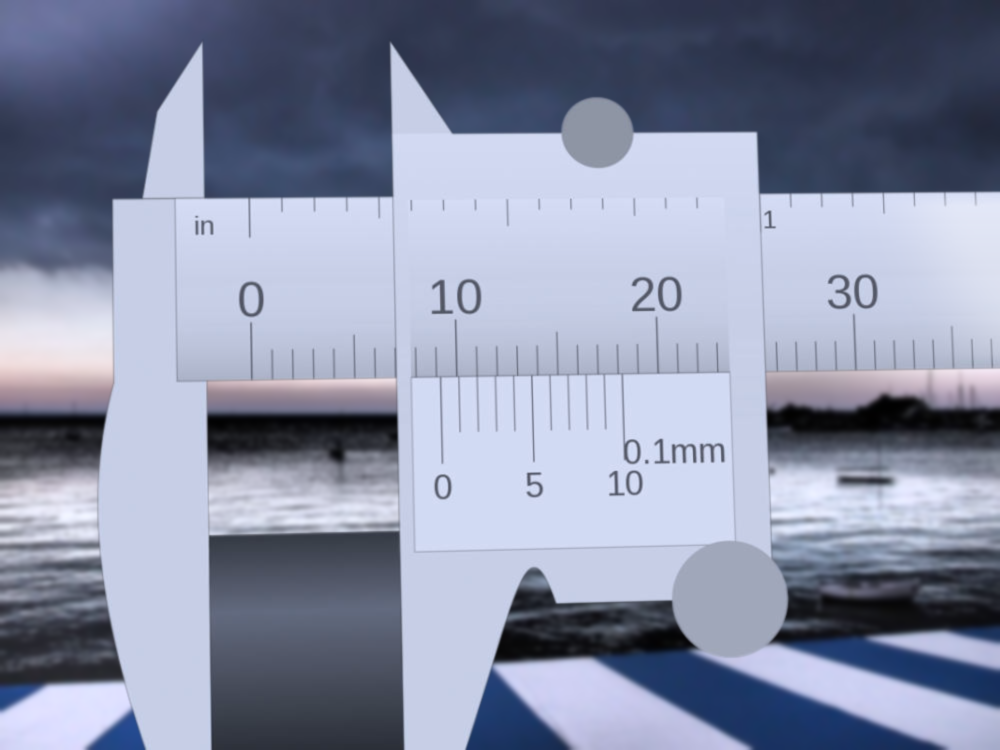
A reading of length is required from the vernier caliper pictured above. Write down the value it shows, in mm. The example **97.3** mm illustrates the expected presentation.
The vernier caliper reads **9.2** mm
